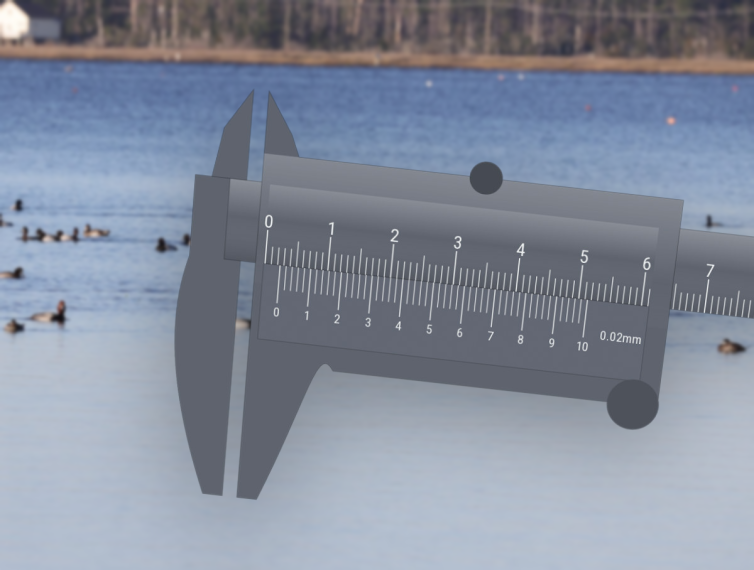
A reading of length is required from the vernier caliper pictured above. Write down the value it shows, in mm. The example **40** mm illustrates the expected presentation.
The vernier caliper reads **2.4** mm
